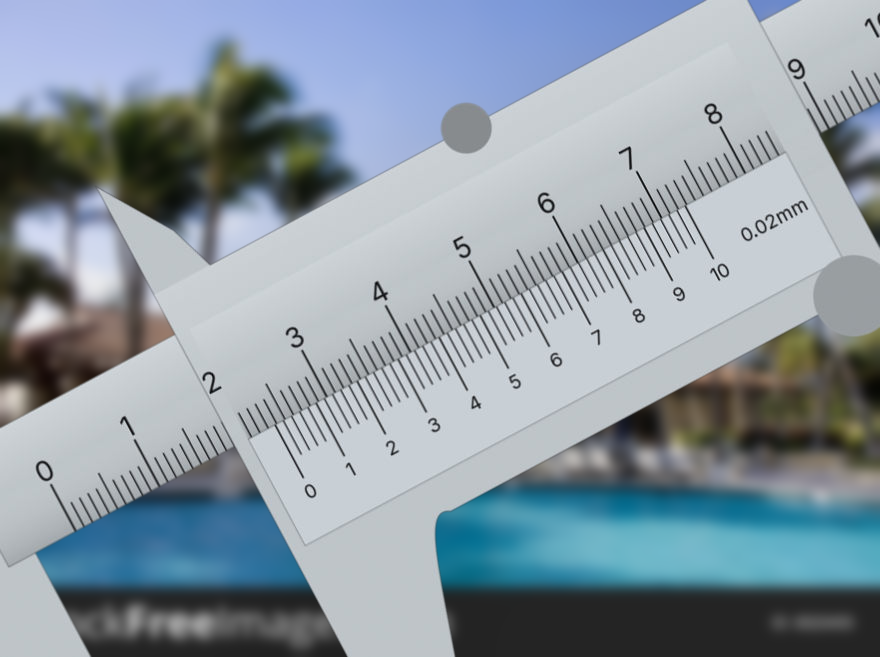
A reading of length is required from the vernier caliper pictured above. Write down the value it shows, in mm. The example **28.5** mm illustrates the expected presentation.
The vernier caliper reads **23.8** mm
